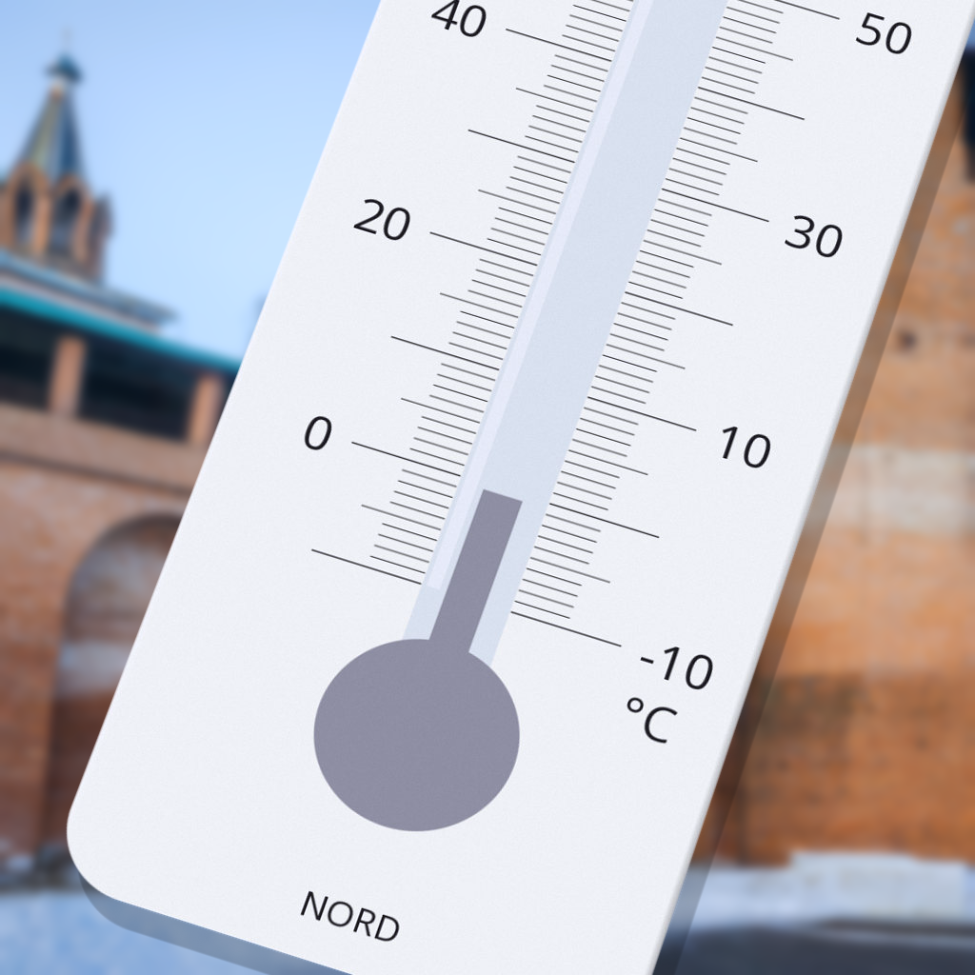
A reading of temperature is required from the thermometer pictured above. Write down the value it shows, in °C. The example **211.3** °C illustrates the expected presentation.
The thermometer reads **-0.5** °C
